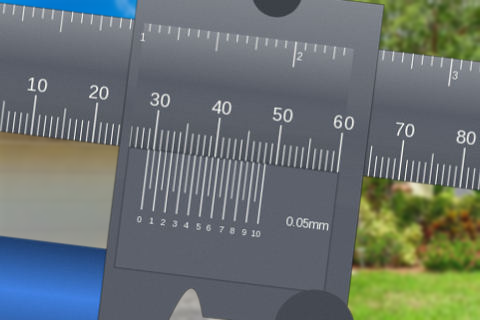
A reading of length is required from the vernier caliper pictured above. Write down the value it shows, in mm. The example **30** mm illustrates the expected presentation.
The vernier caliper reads **29.2** mm
